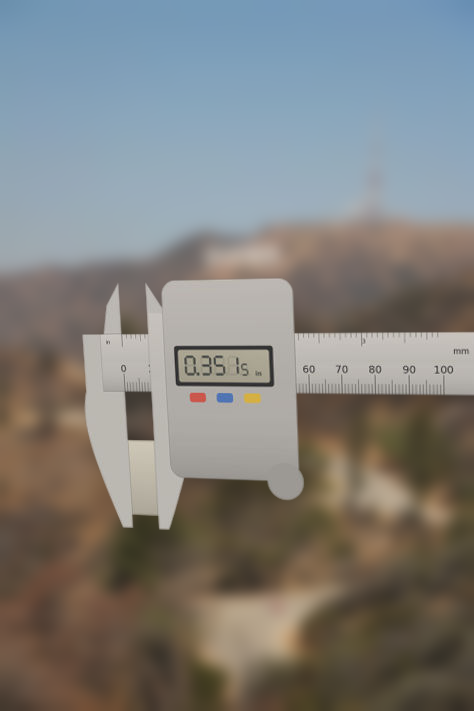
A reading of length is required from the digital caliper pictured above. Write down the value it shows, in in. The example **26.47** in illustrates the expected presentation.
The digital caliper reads **0.3515** in
